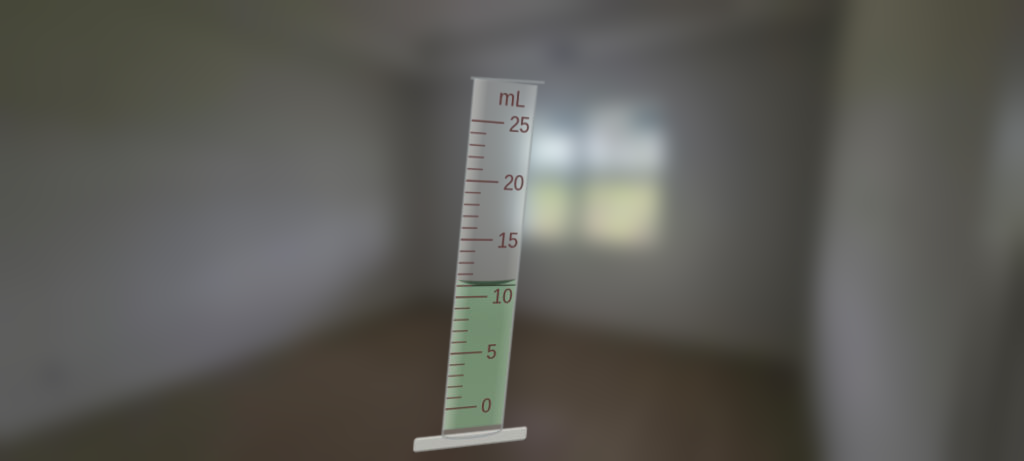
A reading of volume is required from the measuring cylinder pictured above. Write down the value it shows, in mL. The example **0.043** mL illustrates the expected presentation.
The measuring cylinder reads **11** mL
